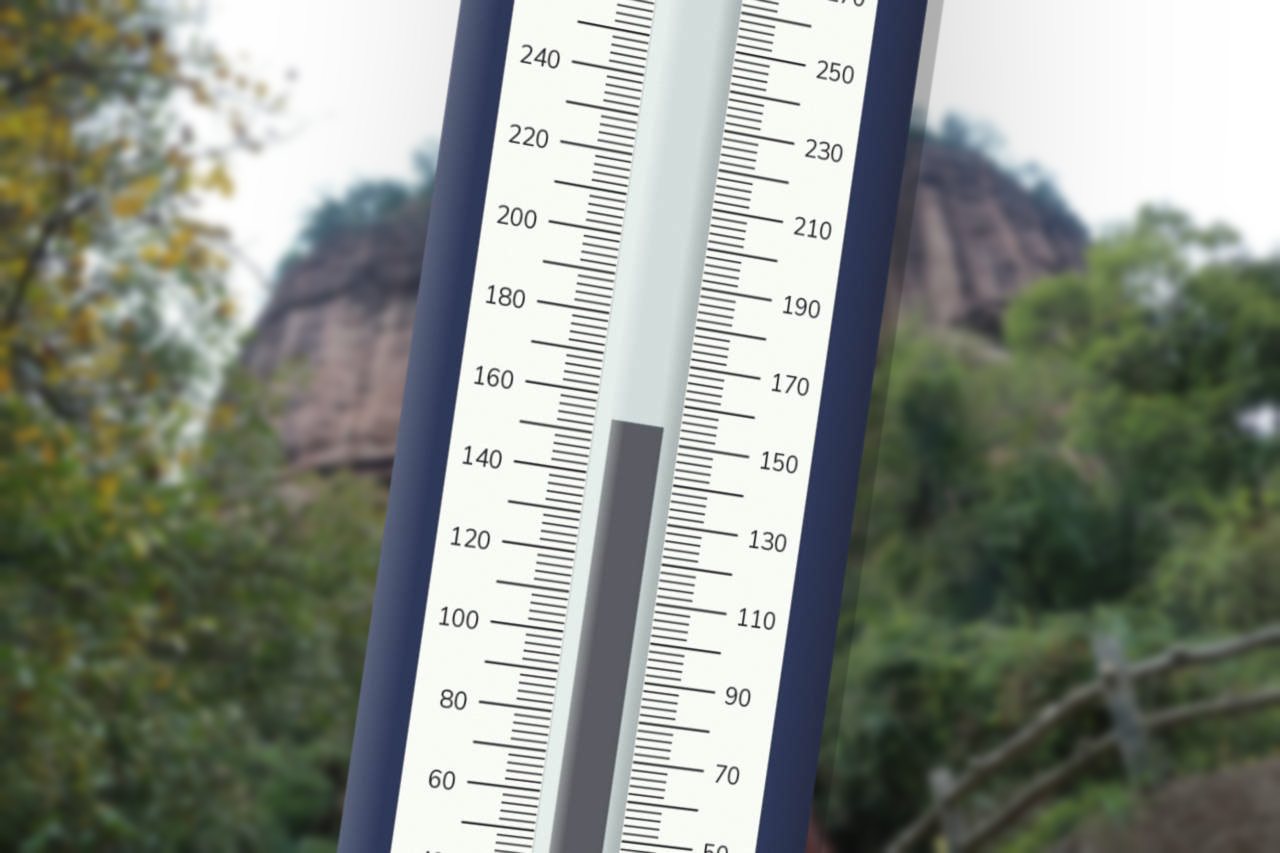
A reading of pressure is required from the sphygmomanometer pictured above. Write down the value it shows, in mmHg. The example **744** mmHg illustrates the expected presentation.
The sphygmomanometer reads **154** mmHg
